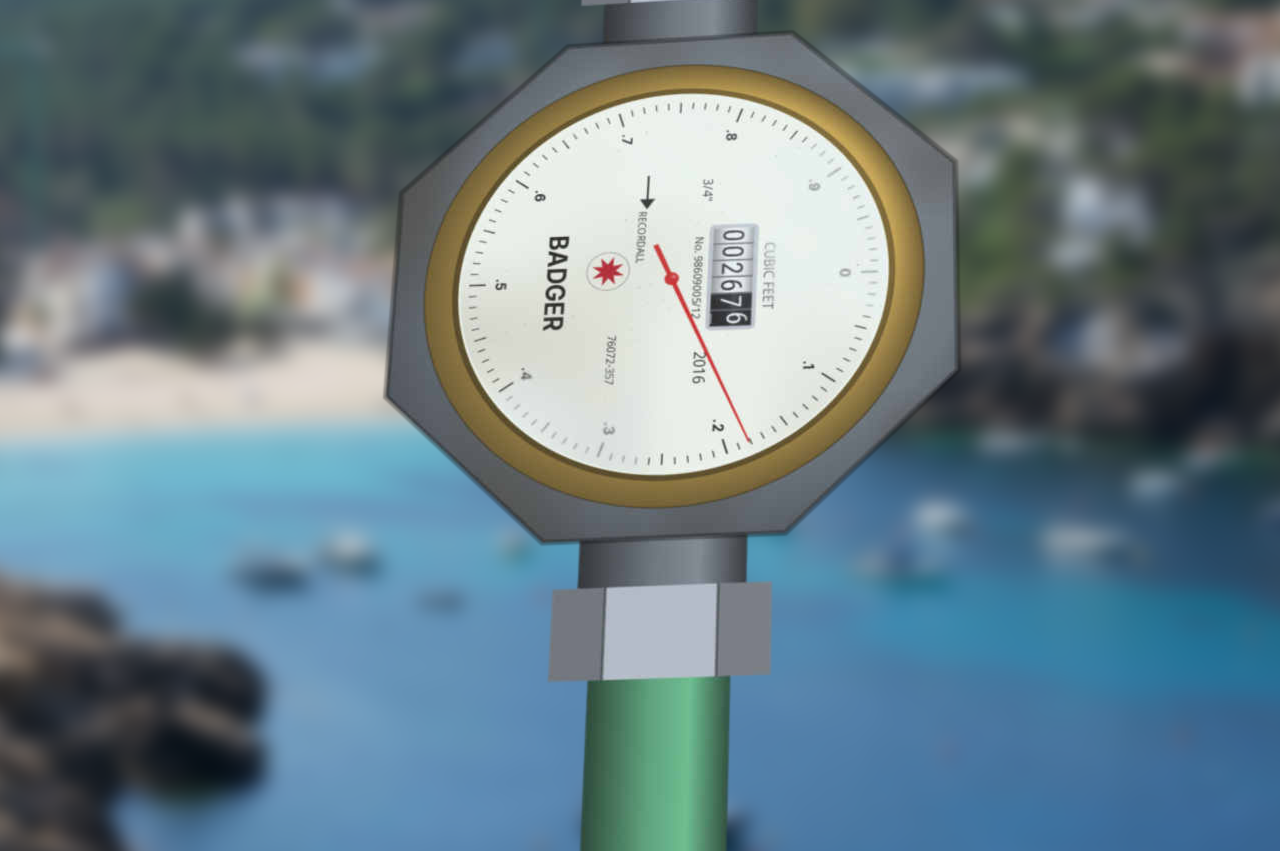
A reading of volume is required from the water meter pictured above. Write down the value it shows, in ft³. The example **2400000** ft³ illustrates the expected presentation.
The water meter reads **2676.18** ft³
